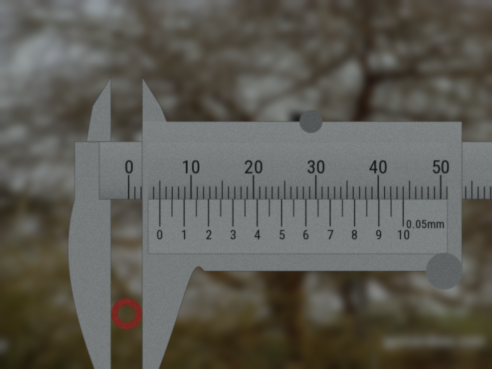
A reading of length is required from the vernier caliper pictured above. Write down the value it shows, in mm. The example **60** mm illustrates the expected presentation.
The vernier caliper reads **5.0** mm
